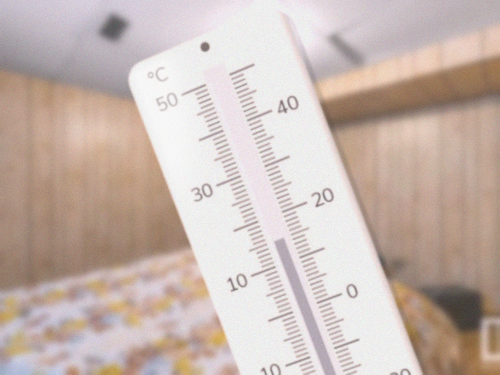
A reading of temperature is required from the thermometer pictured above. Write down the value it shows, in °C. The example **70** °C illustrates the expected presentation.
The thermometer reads **15** °C
